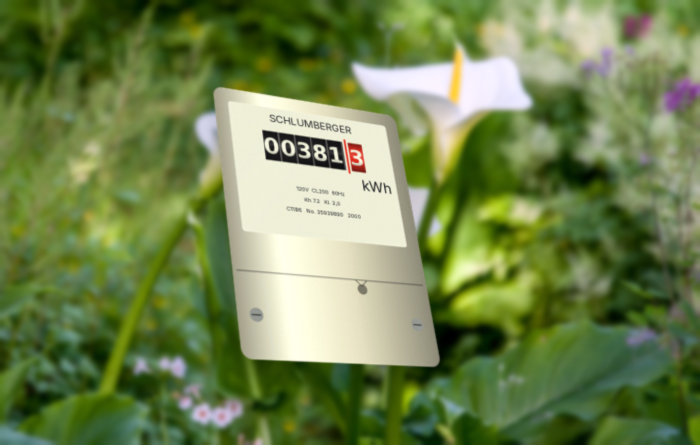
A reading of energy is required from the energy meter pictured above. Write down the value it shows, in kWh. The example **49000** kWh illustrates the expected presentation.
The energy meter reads **381.3** kWh
